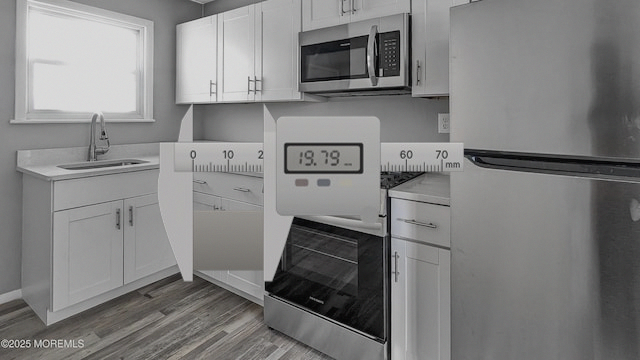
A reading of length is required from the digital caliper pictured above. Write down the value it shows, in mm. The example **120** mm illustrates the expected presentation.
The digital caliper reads **19.79** mm
